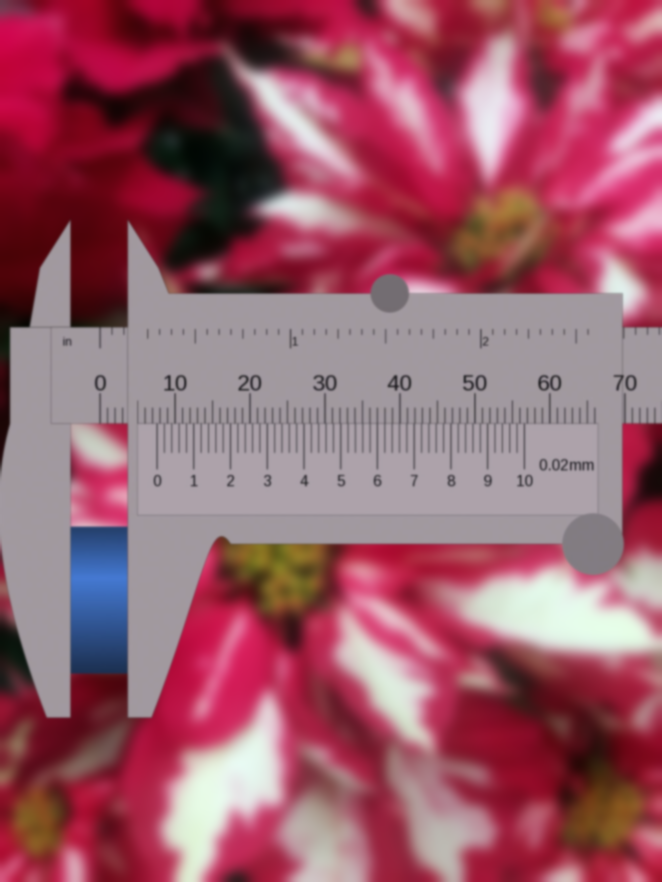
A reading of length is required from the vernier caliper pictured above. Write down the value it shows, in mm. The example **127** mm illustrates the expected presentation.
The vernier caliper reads **7.6** mm
